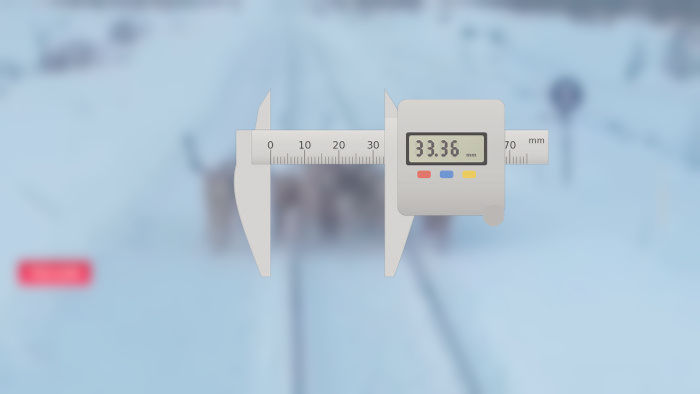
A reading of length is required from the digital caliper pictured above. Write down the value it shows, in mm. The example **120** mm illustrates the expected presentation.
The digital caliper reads **33.36** mm
